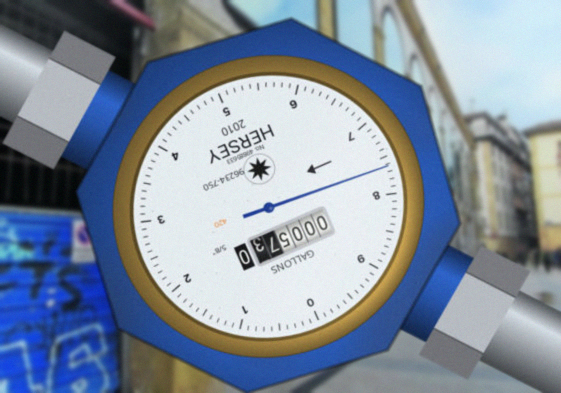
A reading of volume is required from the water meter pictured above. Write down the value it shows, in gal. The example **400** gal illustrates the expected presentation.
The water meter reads **5727.6** gal
